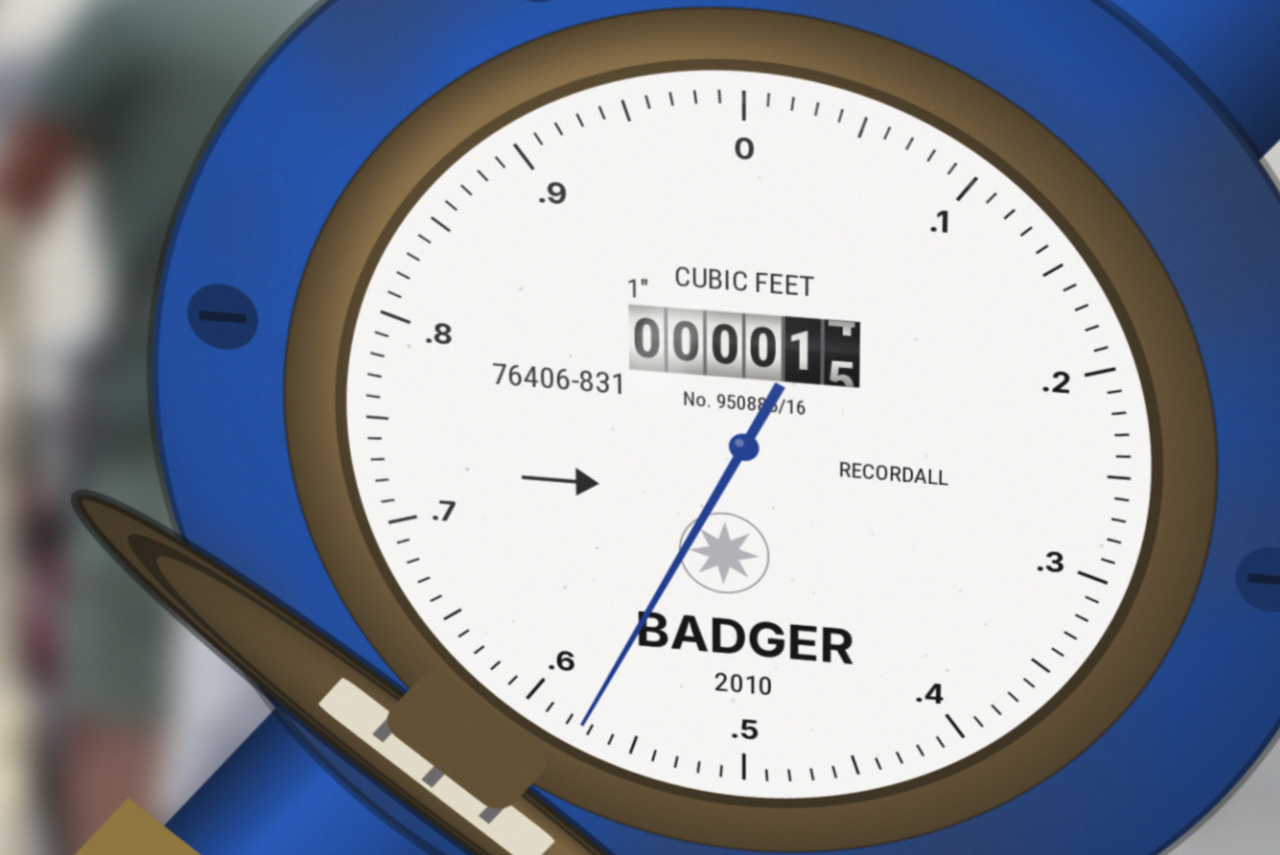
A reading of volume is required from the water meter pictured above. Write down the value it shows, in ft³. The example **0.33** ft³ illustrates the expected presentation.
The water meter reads **14.57** ft³
